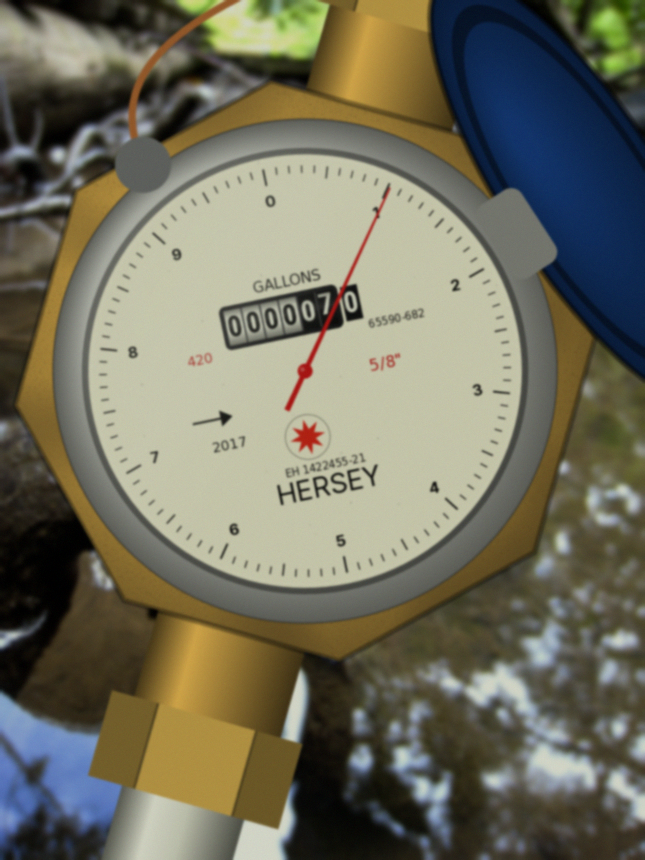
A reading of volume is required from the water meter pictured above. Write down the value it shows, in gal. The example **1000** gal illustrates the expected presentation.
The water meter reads **71.0** gal
